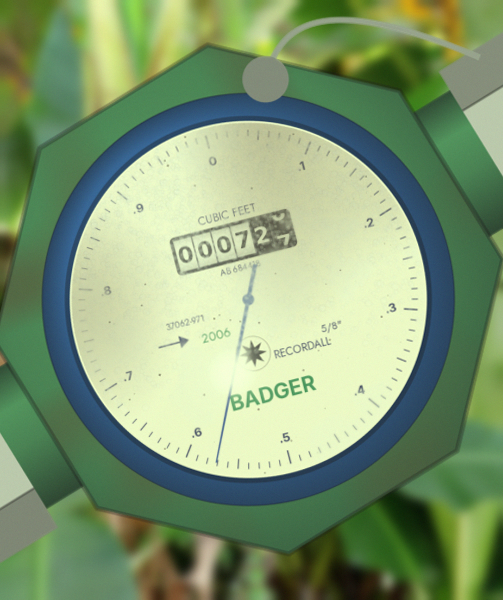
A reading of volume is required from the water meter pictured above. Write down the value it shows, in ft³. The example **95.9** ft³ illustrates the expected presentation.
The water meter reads **726.57** ft³
